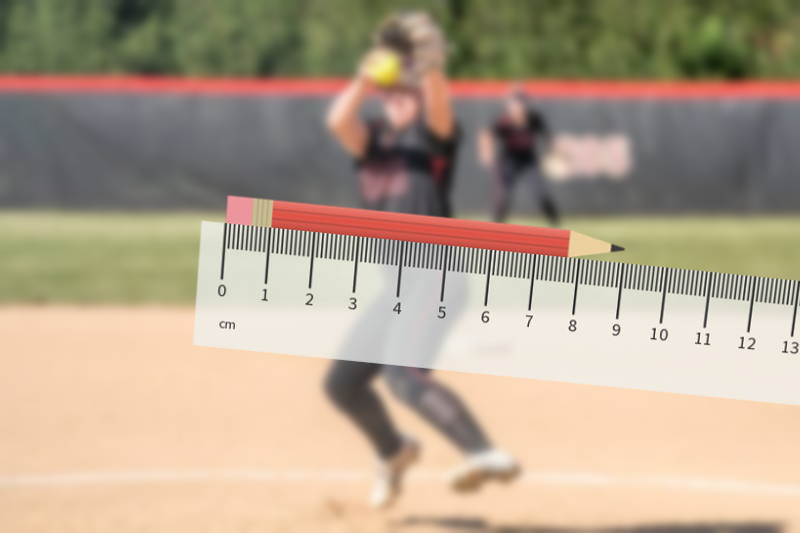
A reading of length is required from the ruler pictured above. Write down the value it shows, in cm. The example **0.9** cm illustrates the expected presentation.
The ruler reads **9** cm
